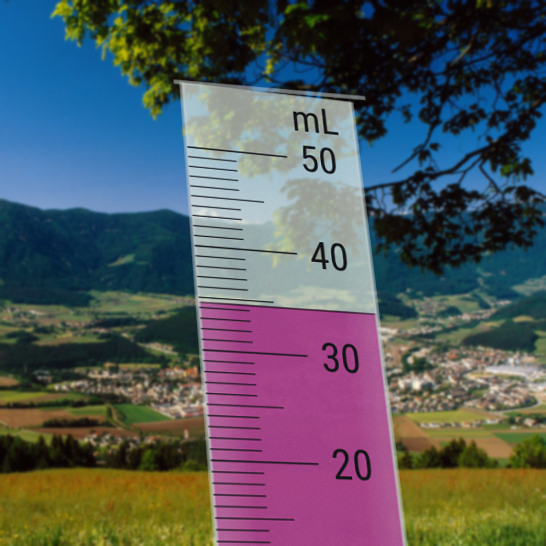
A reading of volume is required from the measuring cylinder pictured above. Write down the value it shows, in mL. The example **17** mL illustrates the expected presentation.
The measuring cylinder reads **34.5** mL
